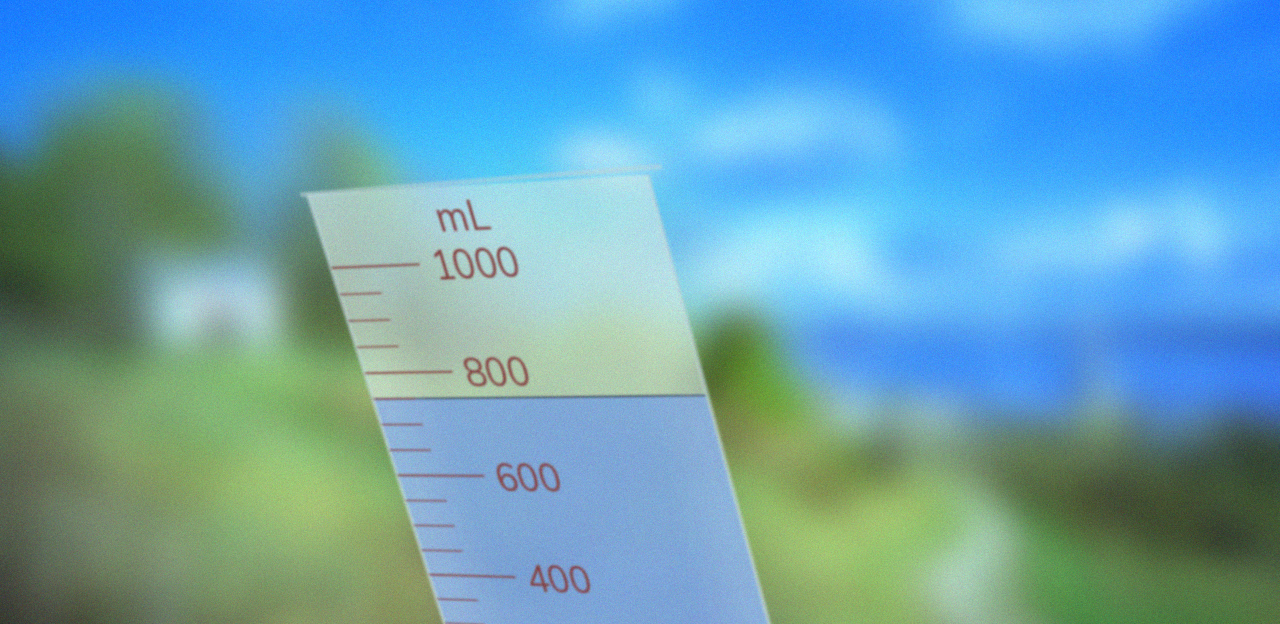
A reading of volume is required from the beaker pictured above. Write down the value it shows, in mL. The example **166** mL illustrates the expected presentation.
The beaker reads **750** mL
